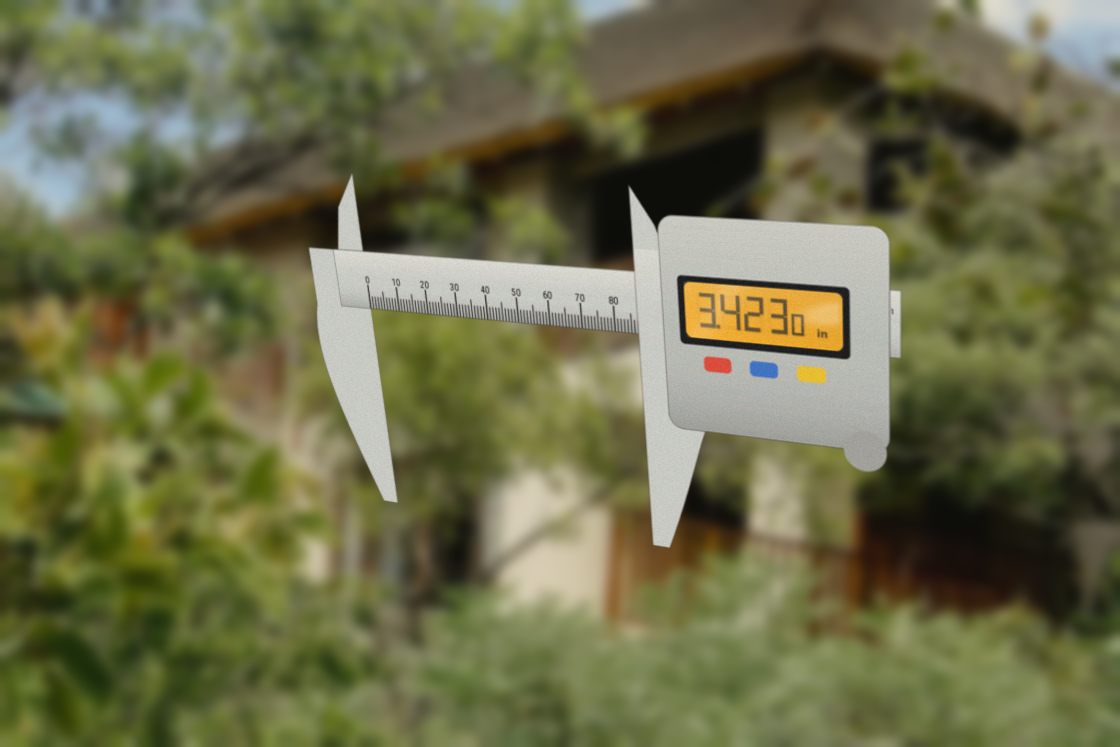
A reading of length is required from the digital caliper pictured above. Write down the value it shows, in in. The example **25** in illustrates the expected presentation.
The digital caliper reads **3.4230** in
